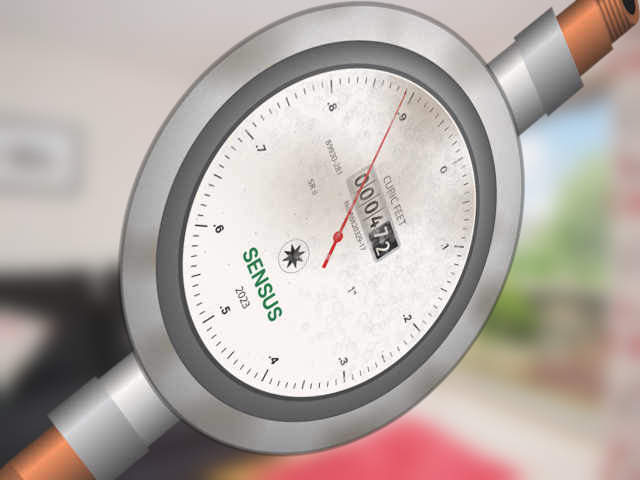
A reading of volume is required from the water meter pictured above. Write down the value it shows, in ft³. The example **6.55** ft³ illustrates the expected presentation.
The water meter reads **471.89** ft³
